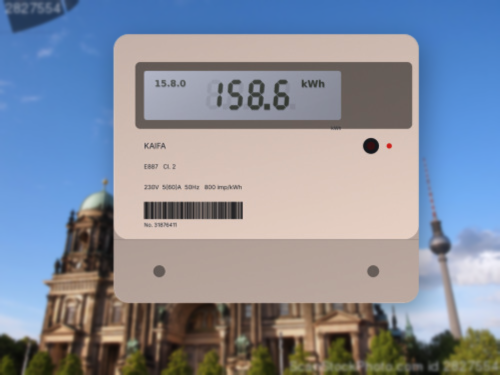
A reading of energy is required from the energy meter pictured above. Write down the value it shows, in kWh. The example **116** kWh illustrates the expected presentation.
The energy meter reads **158.6** kWh
